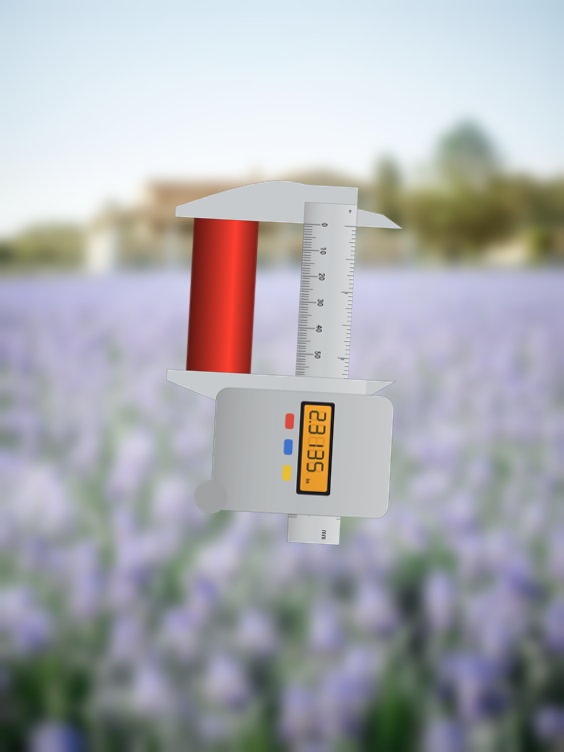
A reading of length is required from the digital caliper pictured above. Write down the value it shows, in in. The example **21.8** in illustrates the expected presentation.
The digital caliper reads **2.3135** in
